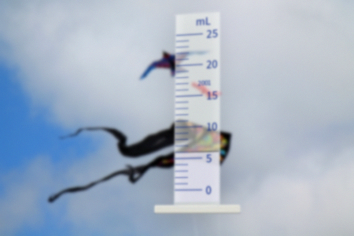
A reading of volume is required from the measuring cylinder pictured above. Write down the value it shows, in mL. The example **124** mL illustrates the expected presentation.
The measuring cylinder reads **6** mL
